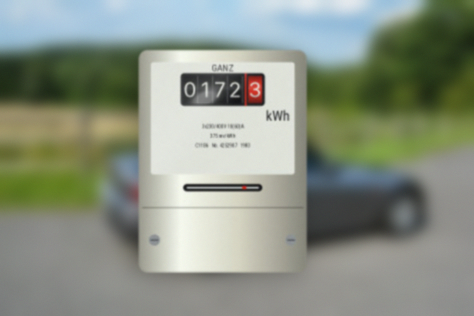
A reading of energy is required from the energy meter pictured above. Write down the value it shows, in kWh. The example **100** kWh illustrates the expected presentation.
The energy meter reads **172.3** kWh
